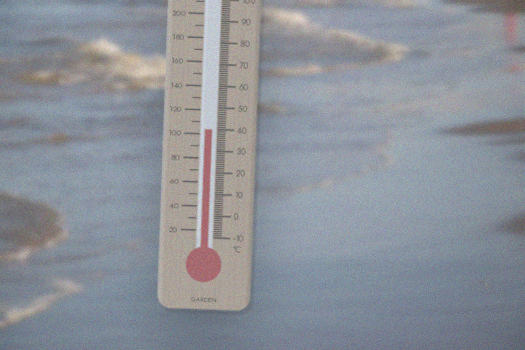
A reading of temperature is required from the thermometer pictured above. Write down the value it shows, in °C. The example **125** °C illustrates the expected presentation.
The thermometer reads **40** °C
